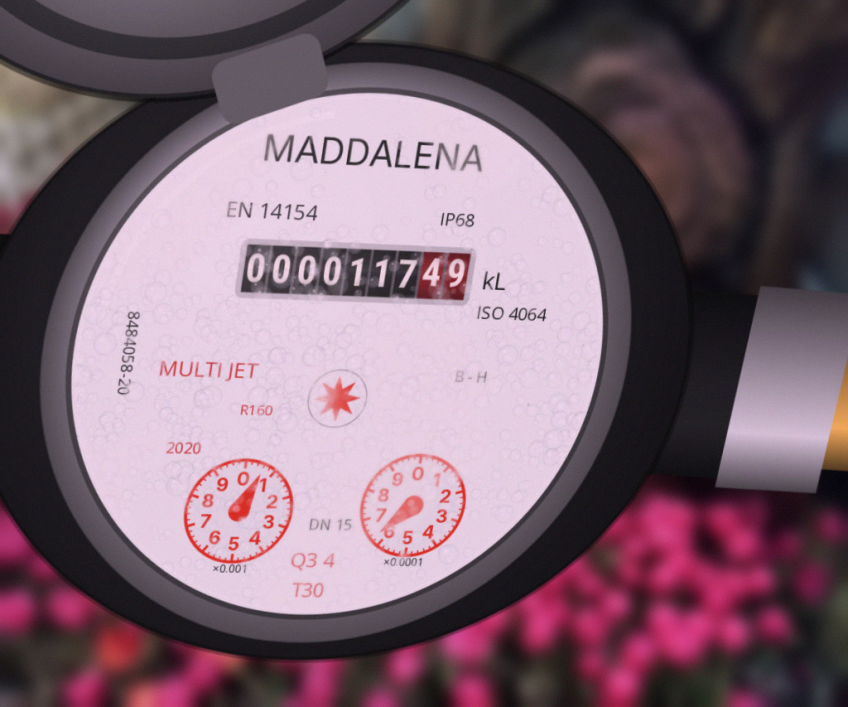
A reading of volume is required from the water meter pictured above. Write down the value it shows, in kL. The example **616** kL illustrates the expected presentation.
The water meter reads **117.4906** kL
